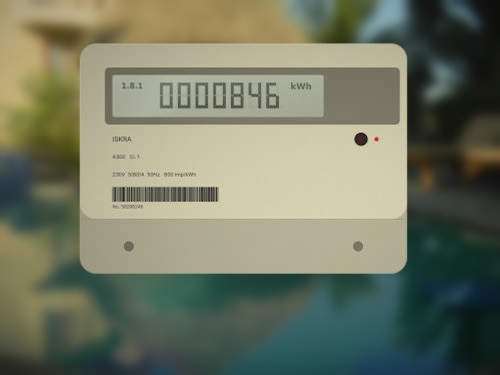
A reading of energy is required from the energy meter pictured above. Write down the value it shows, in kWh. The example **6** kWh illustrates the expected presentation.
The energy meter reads **846** kWh
